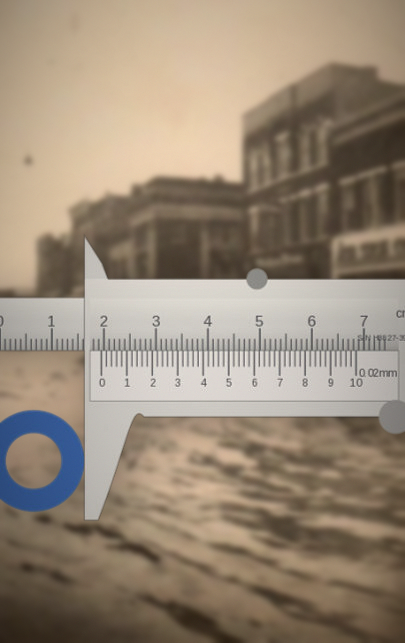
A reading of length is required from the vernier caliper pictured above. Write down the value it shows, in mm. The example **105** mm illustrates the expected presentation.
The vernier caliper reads **19.5** mm
